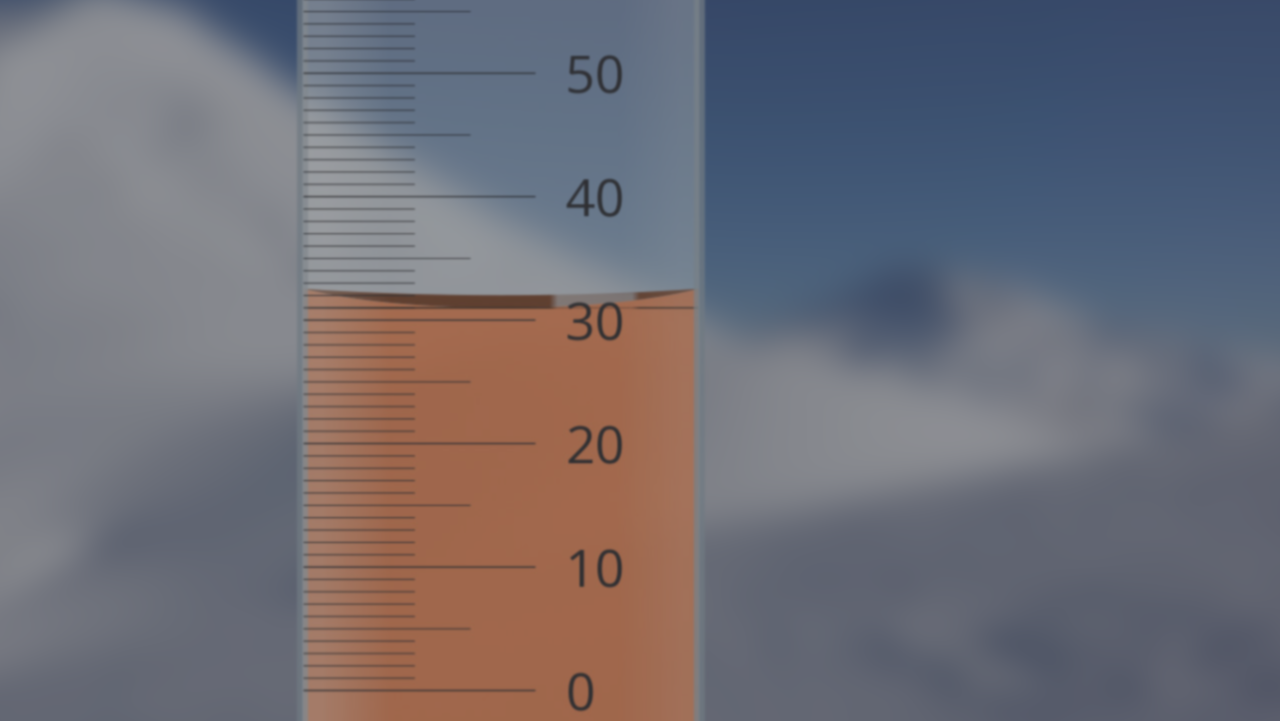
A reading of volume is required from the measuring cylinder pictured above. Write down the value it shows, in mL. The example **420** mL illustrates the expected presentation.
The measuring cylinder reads **31** mL
